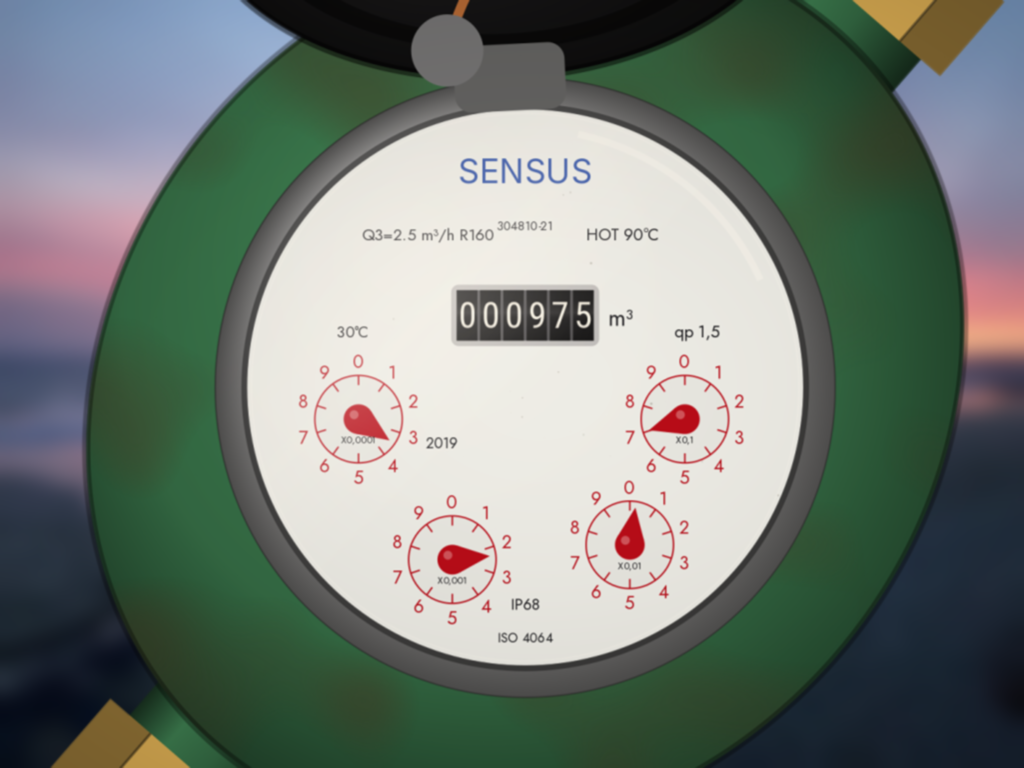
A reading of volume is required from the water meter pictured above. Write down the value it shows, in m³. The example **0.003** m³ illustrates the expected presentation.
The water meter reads **975.7023** m³
